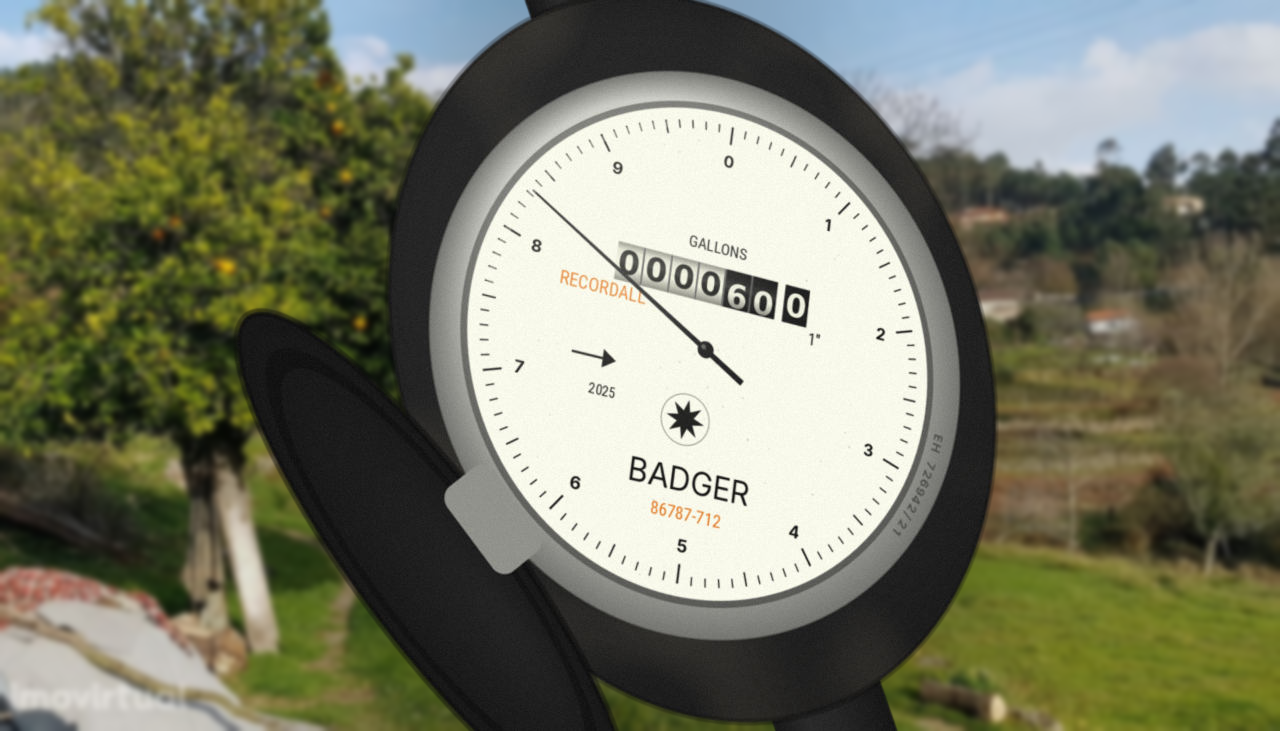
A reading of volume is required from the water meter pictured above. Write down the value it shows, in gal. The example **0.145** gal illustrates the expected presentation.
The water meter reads **598.3** gal
